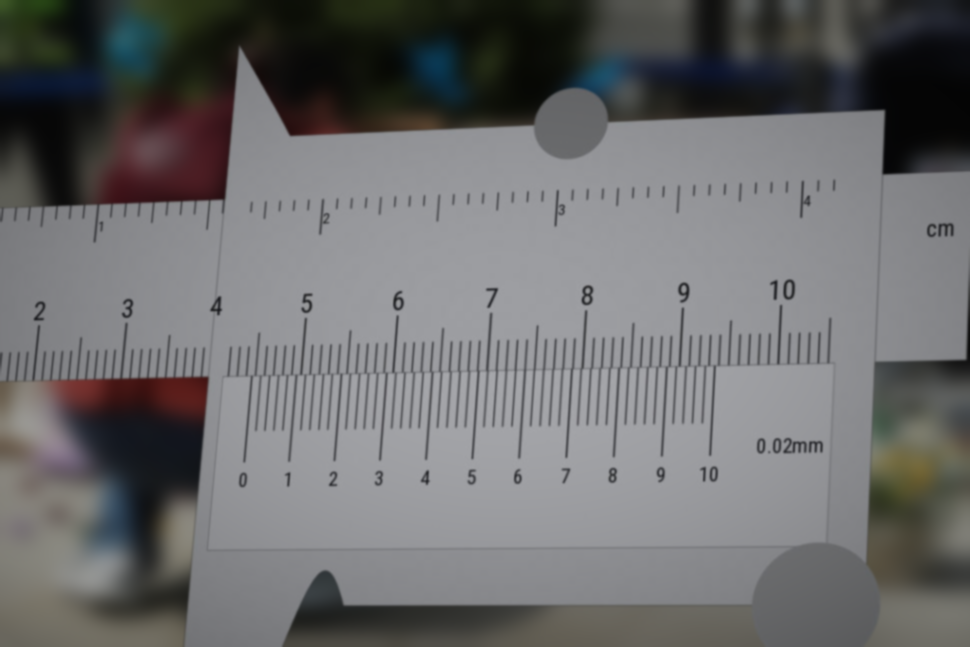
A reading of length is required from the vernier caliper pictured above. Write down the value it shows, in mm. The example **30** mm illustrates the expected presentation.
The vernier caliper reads **44.6** mm
